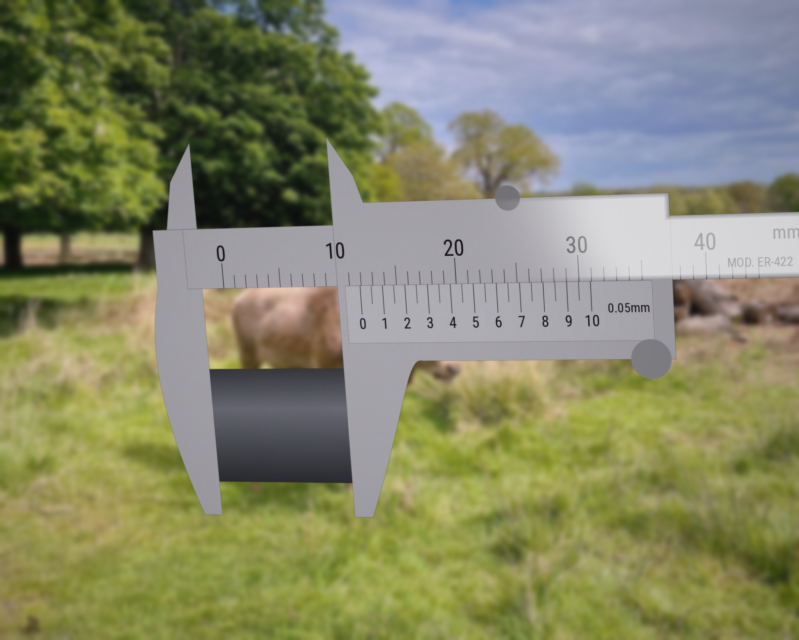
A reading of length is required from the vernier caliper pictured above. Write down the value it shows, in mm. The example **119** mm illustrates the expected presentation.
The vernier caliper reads **11.9** mm
